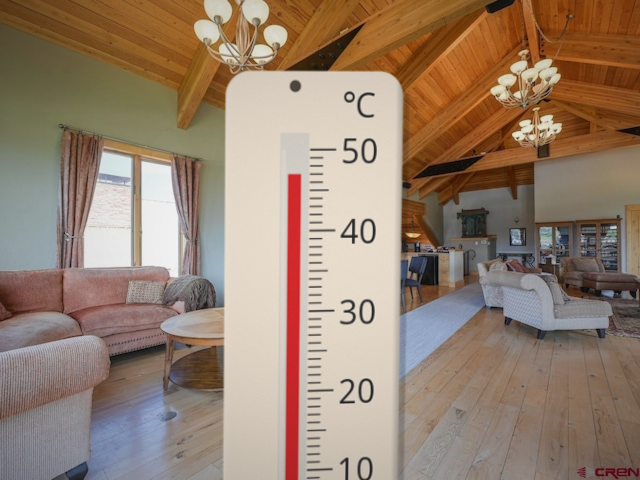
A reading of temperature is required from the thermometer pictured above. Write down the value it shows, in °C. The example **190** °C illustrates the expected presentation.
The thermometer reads **47** °C
